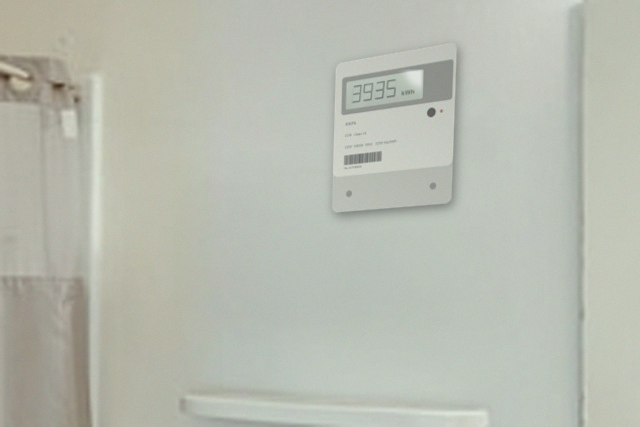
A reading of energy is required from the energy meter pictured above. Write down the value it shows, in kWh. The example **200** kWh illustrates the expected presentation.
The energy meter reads **3935** kWh
